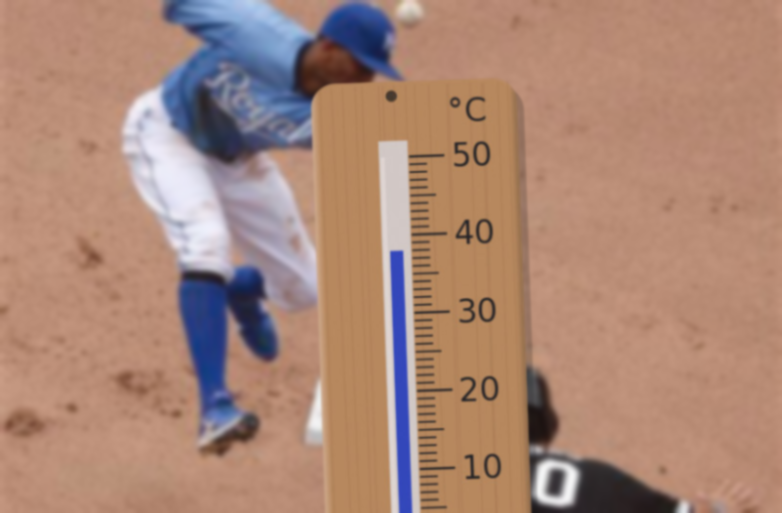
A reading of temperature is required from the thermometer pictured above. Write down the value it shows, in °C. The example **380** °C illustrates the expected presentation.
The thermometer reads **38** °C
